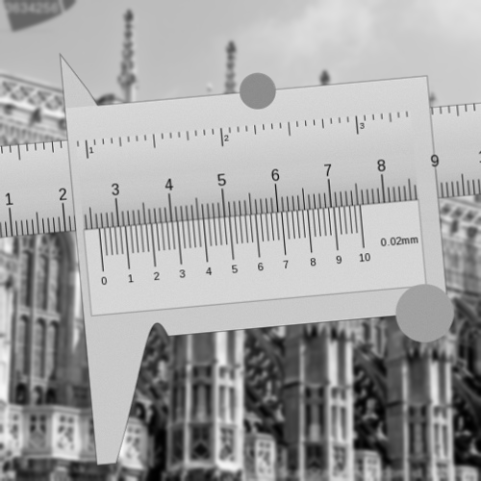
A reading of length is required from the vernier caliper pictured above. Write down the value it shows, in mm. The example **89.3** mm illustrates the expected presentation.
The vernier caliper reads **26.4** mm
